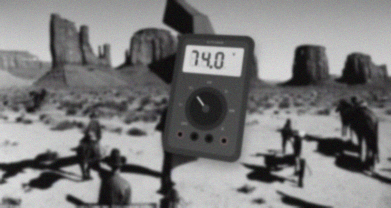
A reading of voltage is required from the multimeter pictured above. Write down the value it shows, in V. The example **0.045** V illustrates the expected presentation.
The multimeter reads **74.0** V
